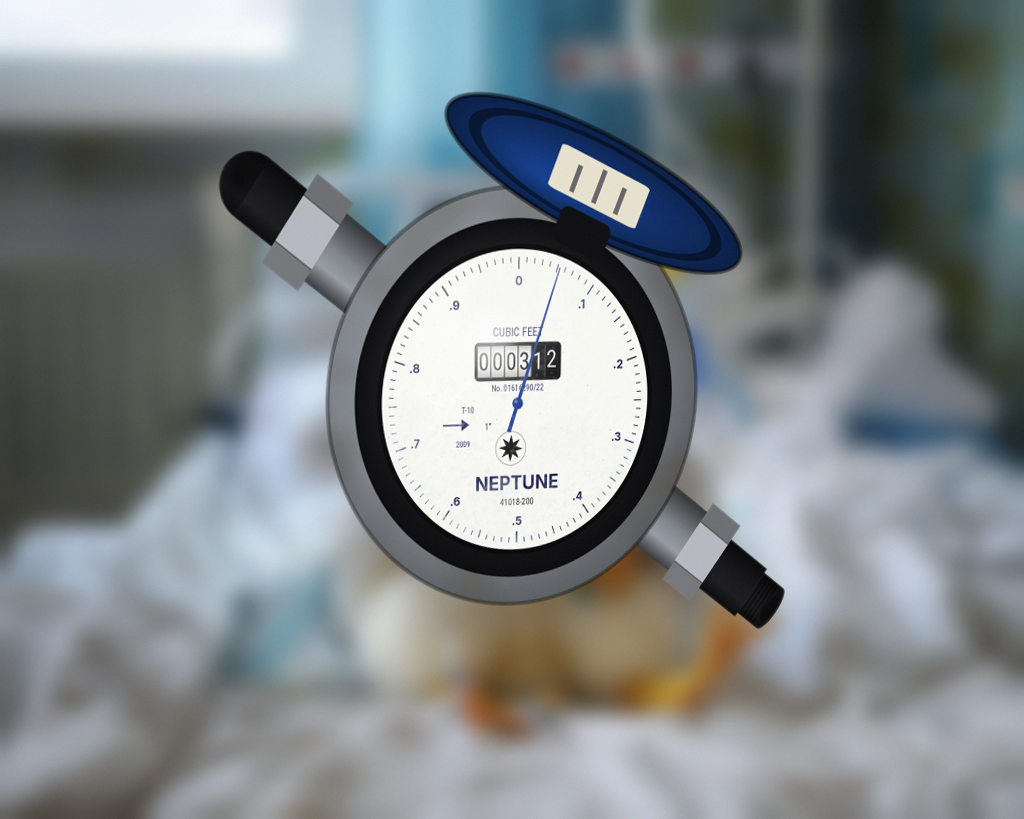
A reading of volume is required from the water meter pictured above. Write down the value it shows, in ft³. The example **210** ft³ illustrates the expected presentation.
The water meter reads **312.05** ft³
